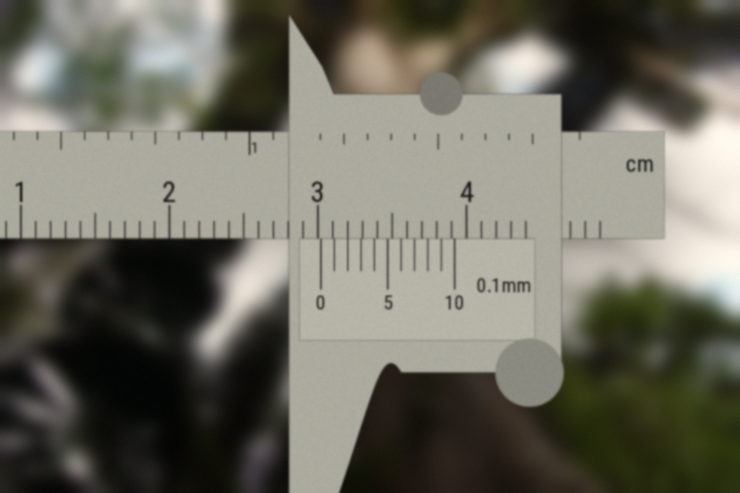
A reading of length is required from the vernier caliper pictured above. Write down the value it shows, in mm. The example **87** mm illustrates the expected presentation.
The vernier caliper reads **30.2** mm
